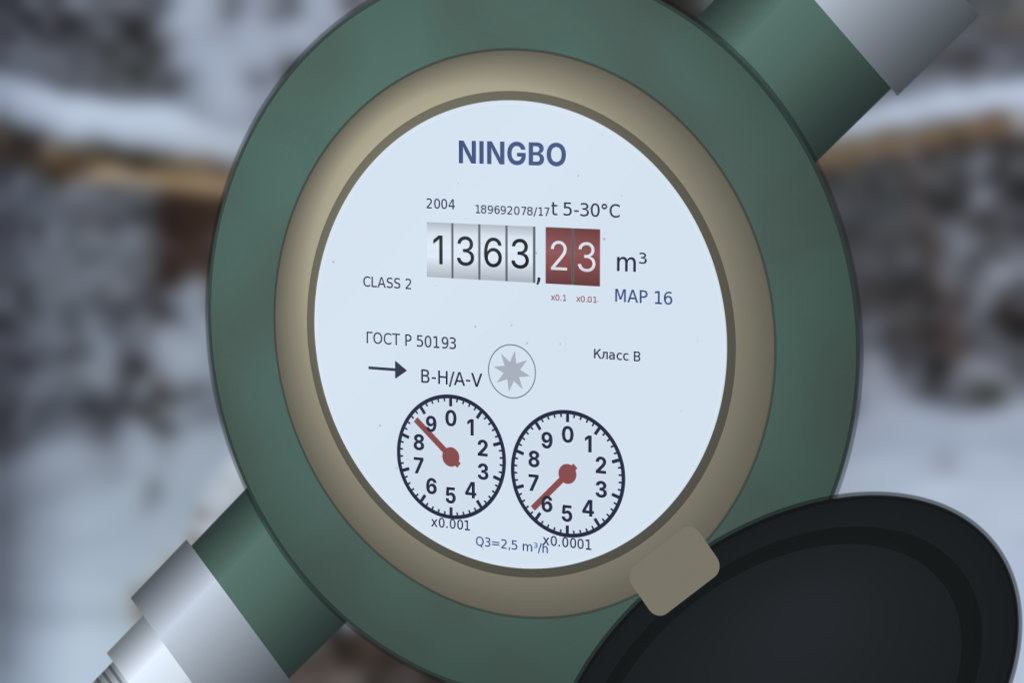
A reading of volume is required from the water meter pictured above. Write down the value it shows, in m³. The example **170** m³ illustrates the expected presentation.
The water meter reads **1363.2386** m³
